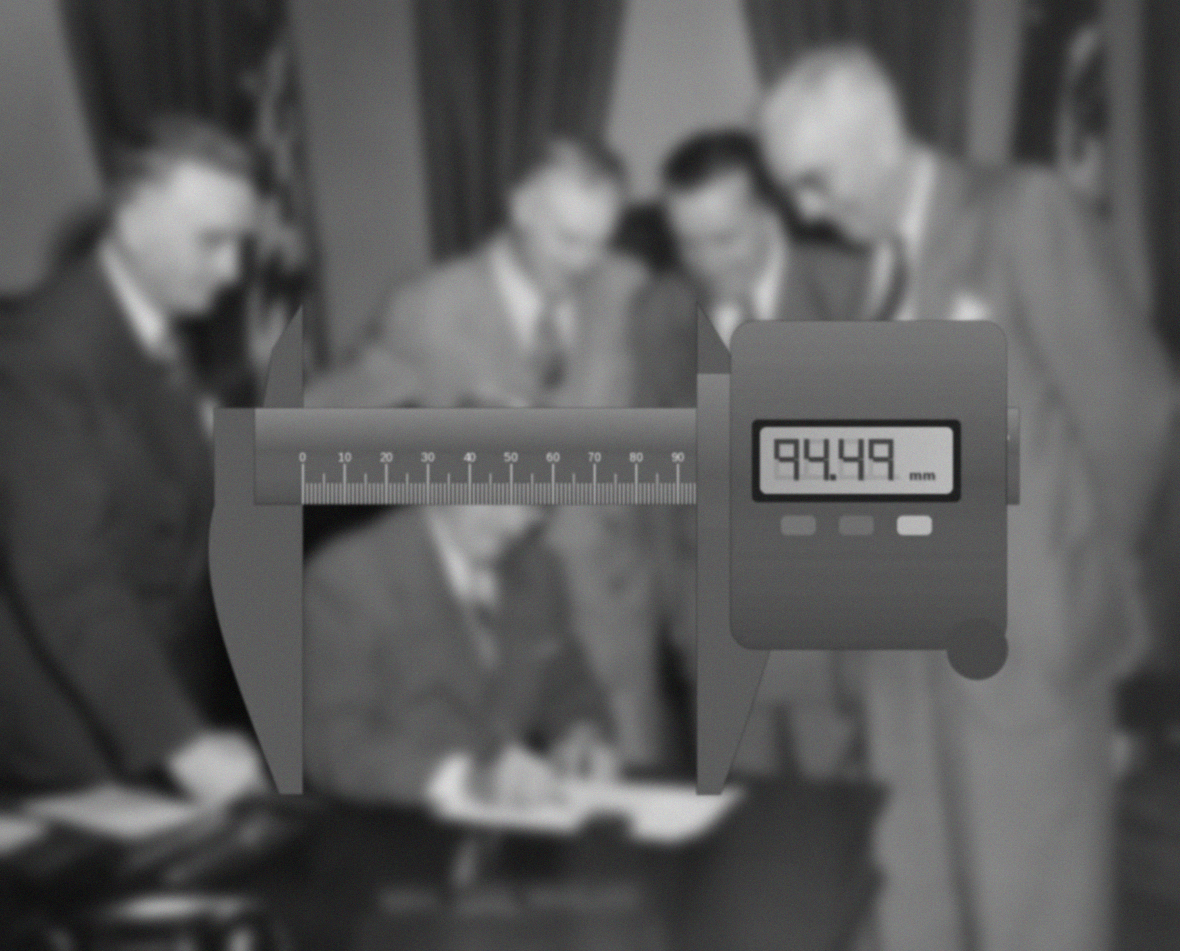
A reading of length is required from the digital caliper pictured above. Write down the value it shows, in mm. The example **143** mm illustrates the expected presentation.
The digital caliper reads **94.49** mm
